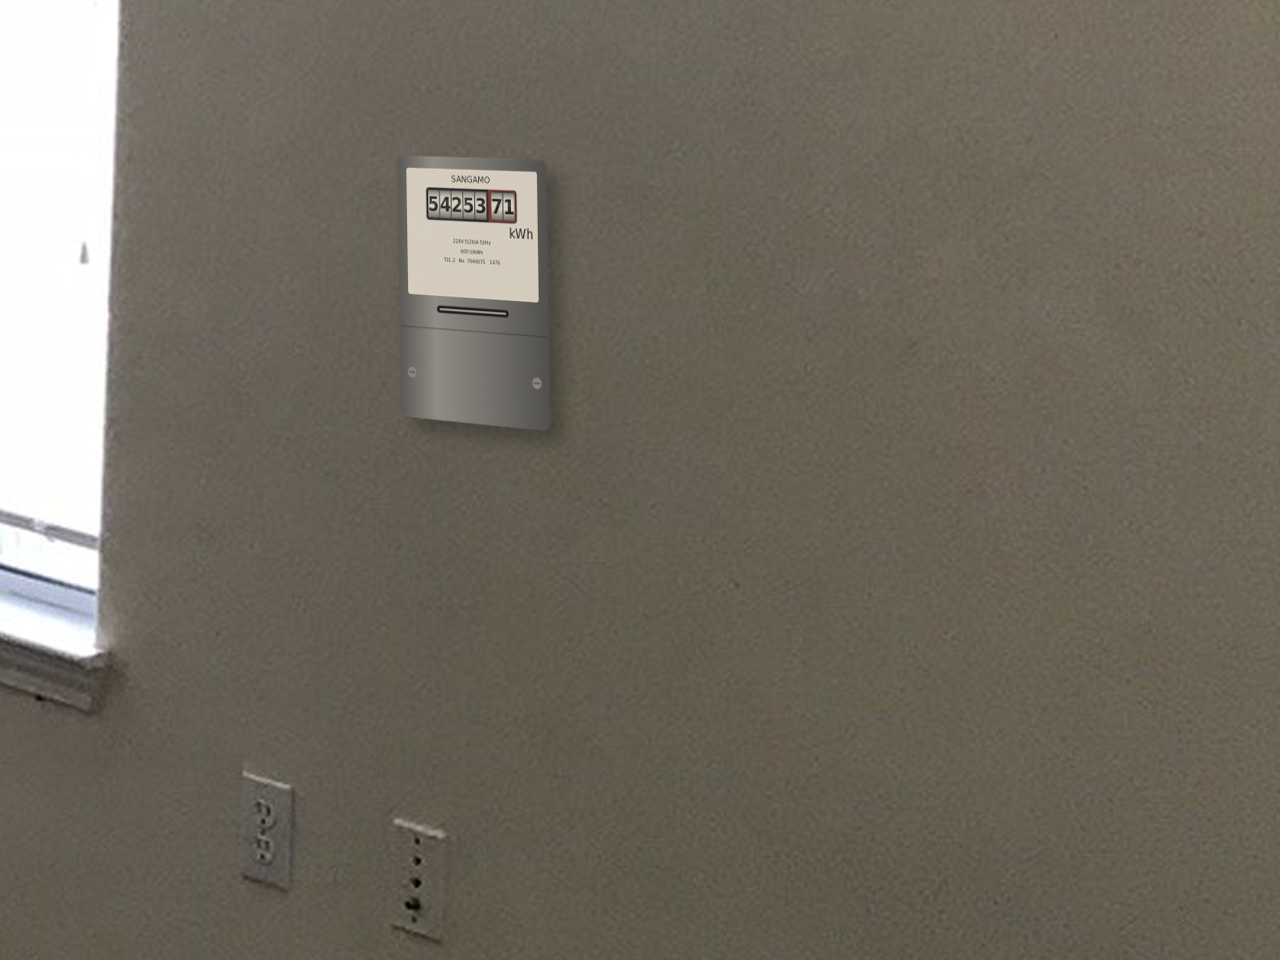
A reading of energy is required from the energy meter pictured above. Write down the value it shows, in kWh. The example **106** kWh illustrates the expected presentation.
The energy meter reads **54253.71** kWh
